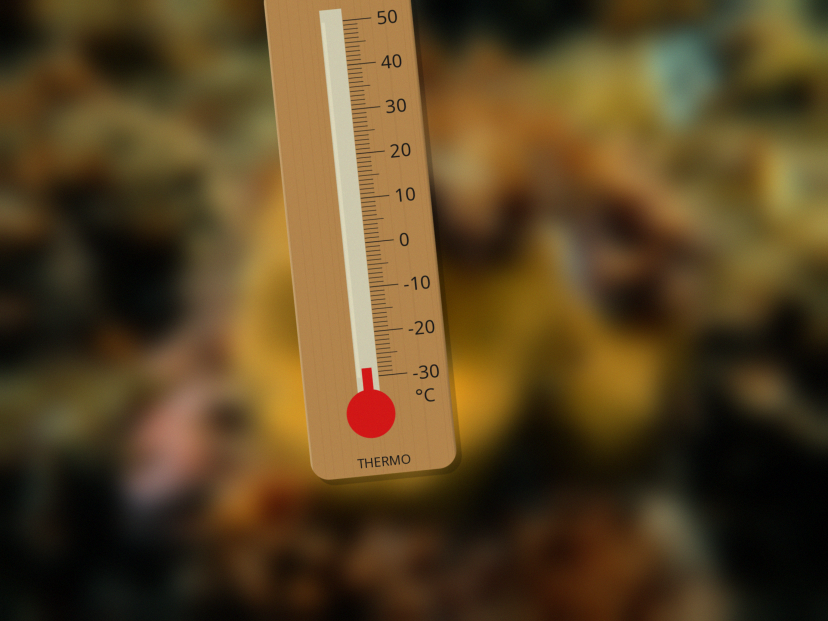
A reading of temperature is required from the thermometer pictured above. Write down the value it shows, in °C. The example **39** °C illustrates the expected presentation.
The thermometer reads **-28** °C
